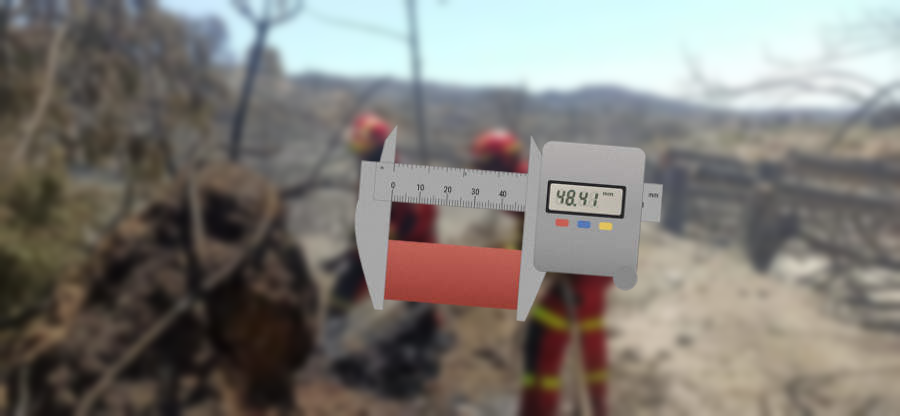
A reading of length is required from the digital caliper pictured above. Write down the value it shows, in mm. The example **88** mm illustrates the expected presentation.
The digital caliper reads **48.41** mm
